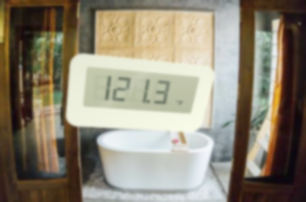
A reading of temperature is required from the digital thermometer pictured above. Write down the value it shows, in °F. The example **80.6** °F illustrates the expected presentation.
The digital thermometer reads **121.3** °F
